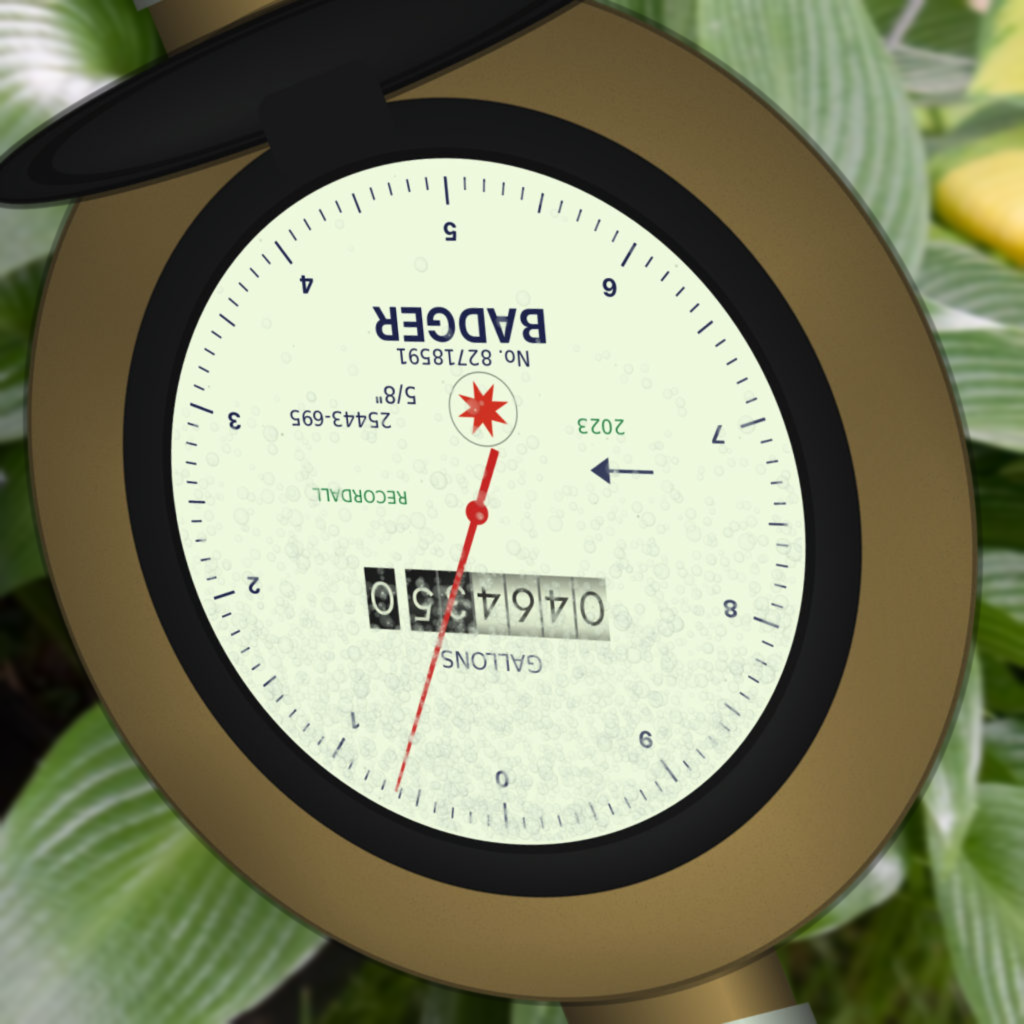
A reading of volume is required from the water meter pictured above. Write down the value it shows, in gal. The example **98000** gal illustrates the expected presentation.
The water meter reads **464350.6** gal
